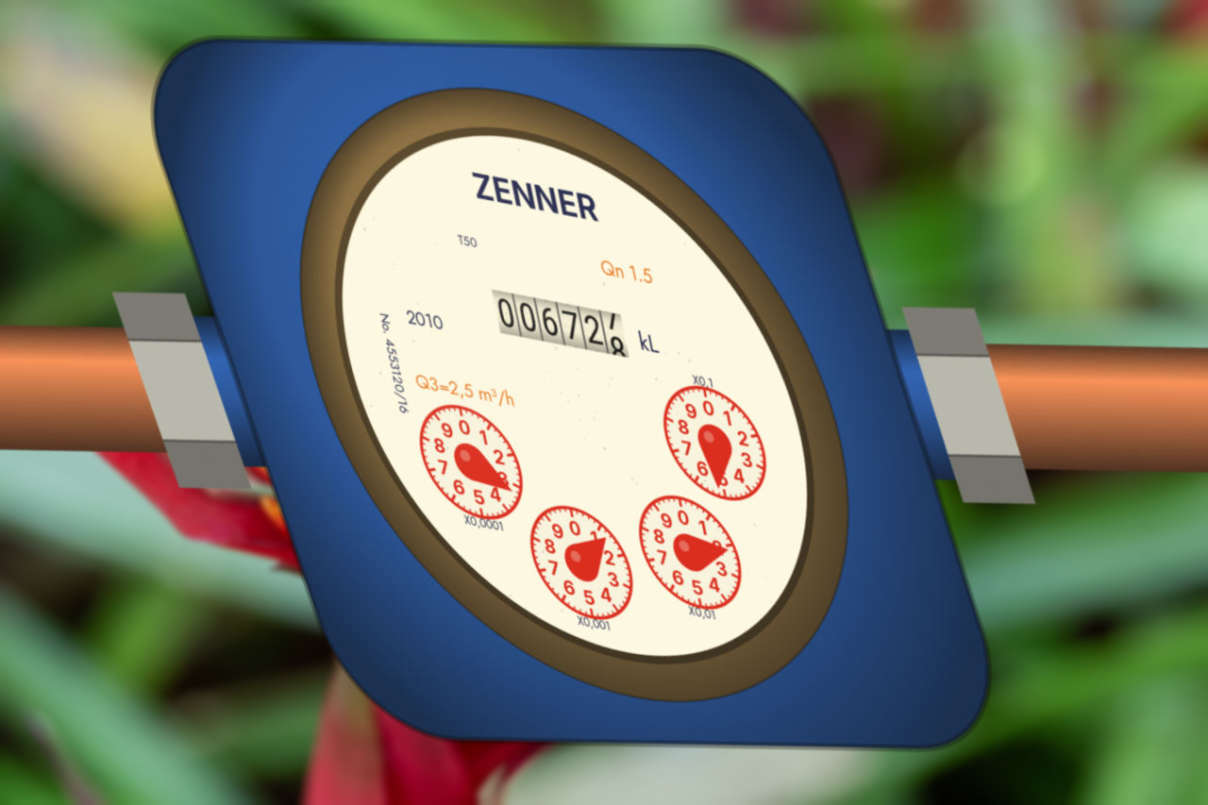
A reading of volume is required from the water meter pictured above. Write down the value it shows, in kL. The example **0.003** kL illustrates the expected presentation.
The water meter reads **6727.5213** kL
